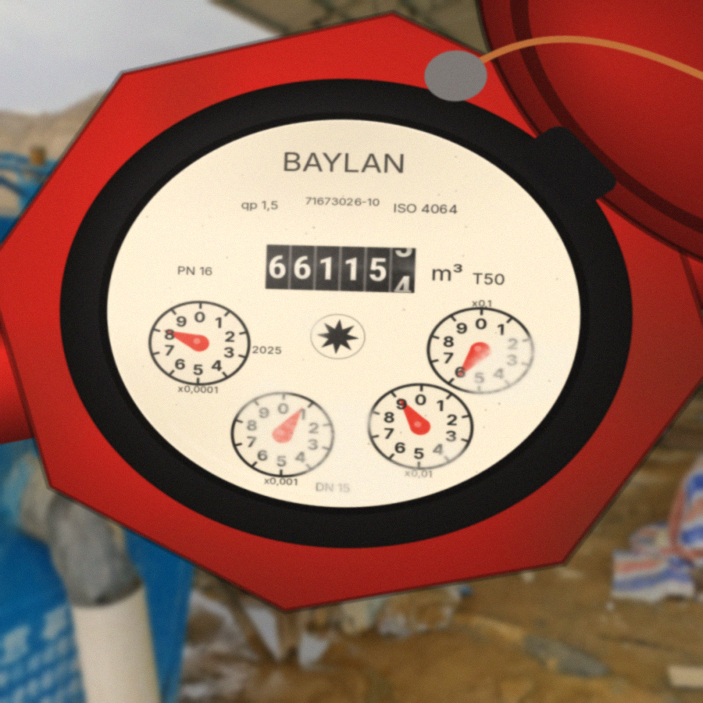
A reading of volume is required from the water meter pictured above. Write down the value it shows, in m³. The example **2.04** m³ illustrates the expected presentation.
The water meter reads **661153.5908** m³
